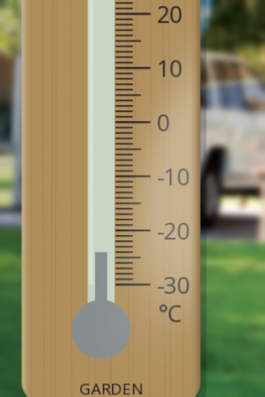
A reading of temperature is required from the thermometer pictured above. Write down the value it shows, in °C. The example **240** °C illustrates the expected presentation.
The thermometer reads **-24** °C
